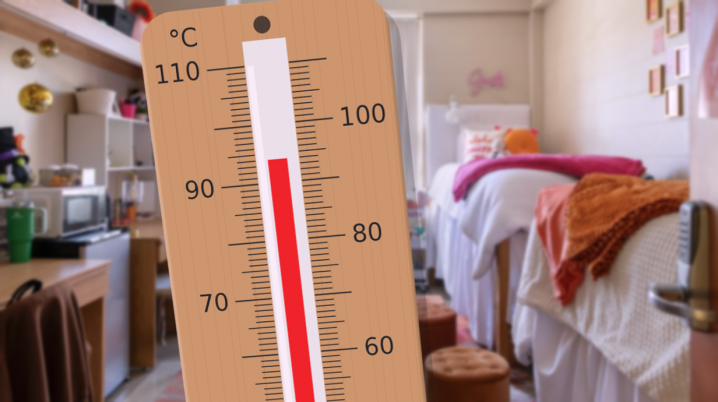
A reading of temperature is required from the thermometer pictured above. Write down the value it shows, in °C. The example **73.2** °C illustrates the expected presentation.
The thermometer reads **94** °C
